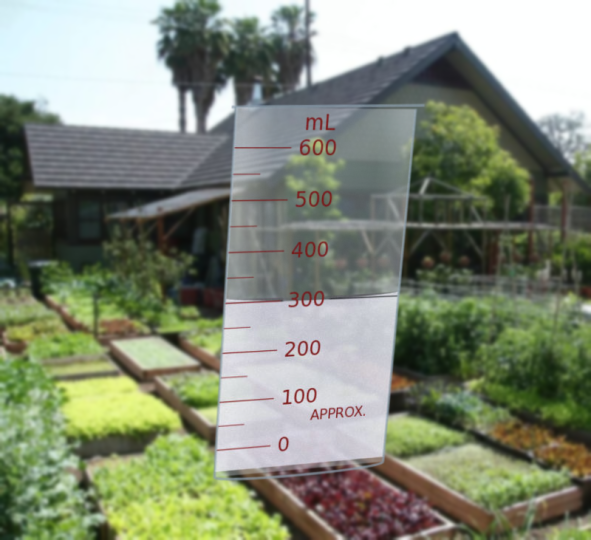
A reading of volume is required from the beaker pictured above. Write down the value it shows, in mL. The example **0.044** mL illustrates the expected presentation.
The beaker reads **300** mL
